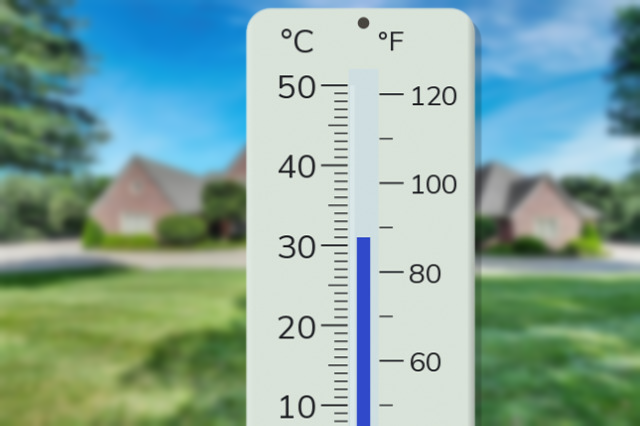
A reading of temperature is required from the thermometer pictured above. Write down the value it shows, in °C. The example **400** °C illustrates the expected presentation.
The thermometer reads **31** °C
